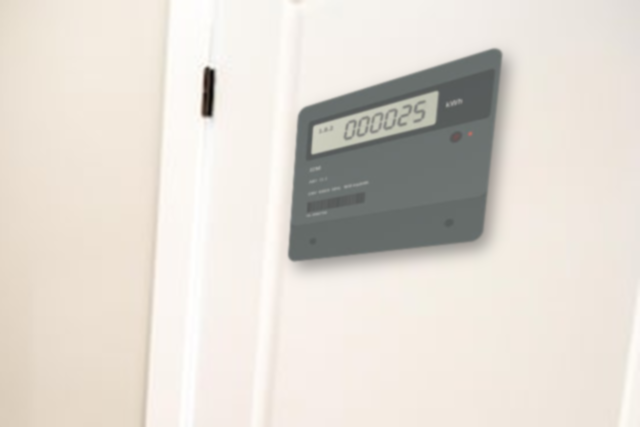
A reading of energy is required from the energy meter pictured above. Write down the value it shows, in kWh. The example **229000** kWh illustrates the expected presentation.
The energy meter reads **25** kWh
